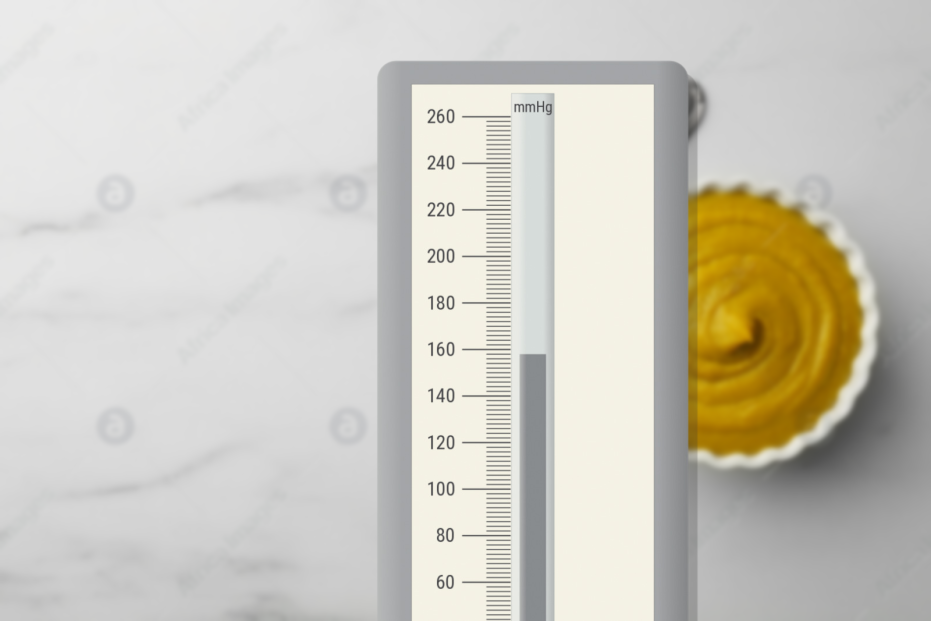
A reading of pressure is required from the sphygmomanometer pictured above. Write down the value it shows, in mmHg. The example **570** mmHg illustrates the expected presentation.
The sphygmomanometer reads **158** mmHg
